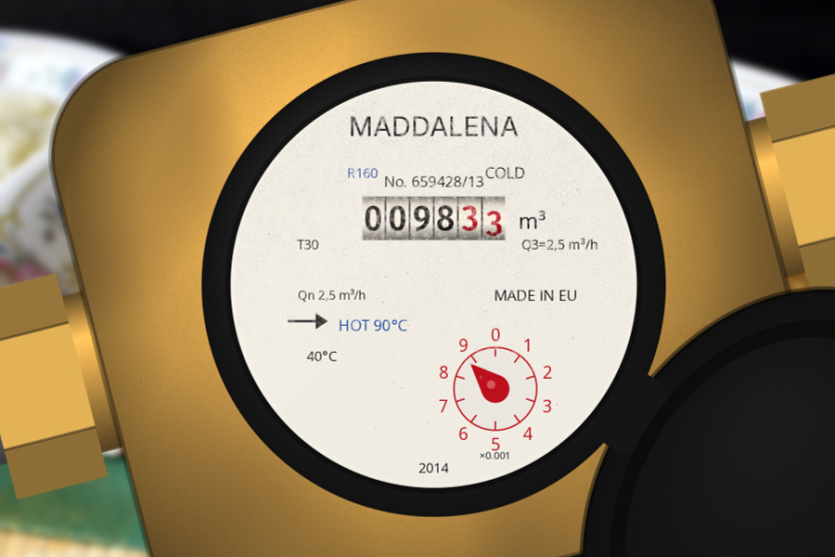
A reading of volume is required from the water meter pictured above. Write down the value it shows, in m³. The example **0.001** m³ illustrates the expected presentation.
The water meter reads **98.328** m³
